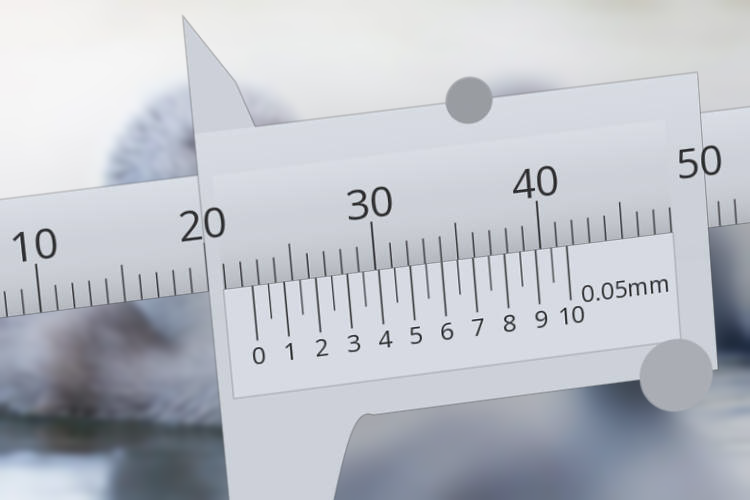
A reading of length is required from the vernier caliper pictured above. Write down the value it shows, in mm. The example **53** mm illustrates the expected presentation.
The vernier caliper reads **22.6** mm
